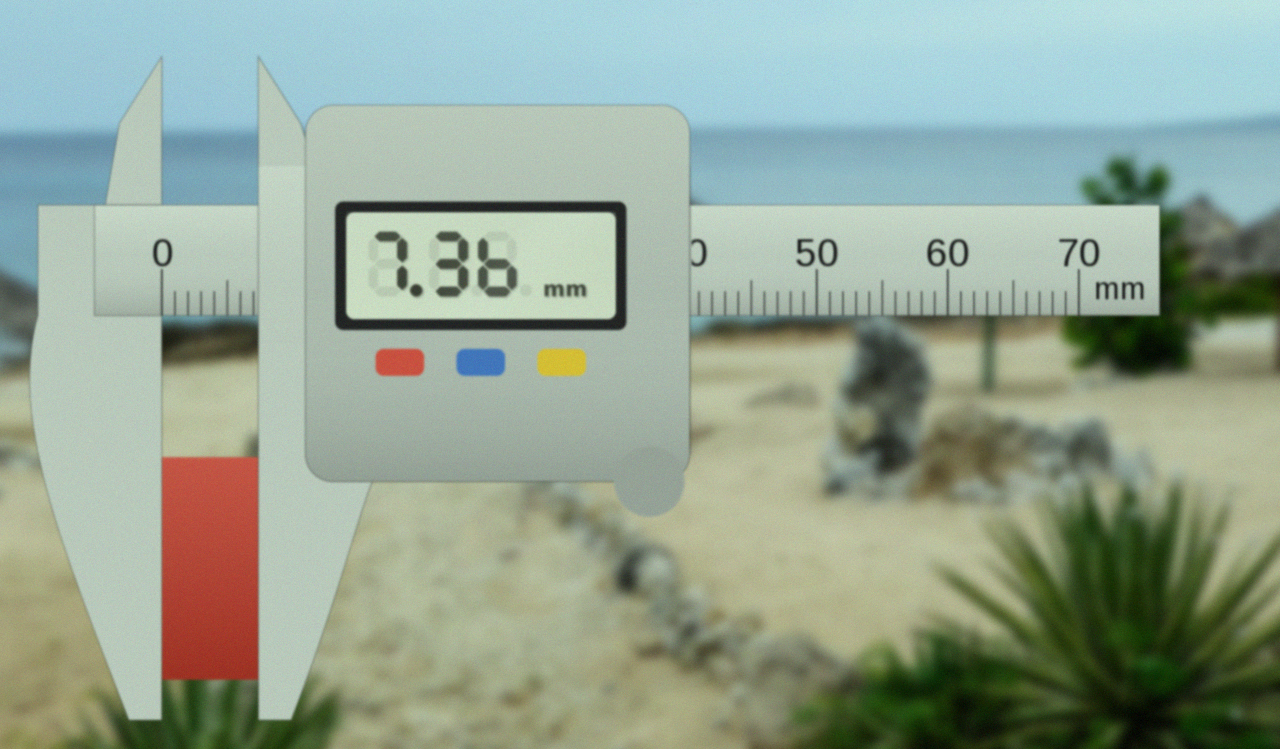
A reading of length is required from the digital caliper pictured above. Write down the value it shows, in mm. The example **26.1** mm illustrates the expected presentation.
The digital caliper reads **7.36** mm
